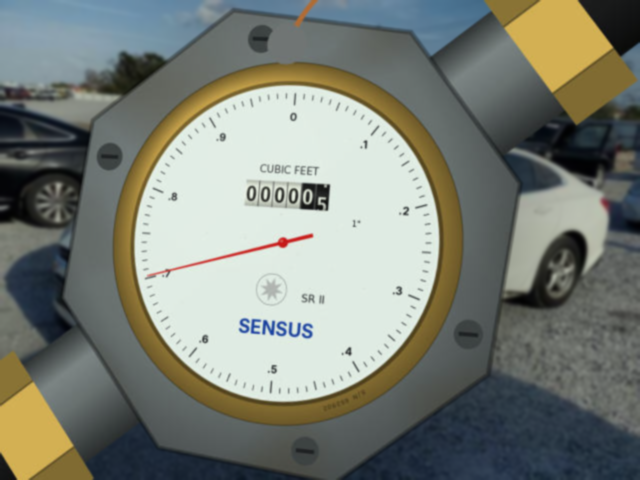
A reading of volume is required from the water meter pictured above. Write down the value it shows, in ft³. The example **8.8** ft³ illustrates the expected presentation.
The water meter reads **4.70** ft³
